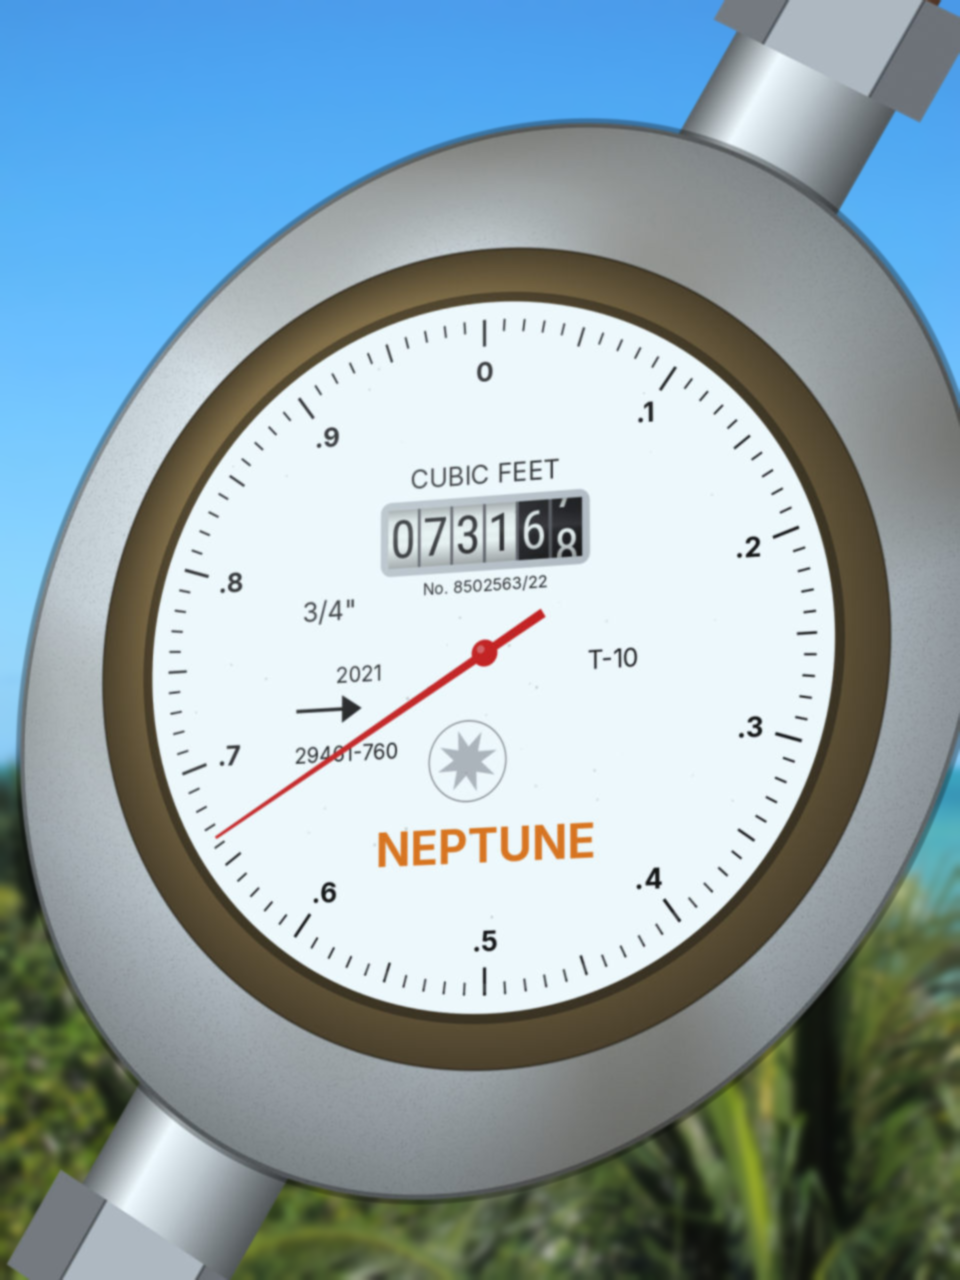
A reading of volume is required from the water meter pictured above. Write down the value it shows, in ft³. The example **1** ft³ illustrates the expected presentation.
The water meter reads **73167.66** ft³
